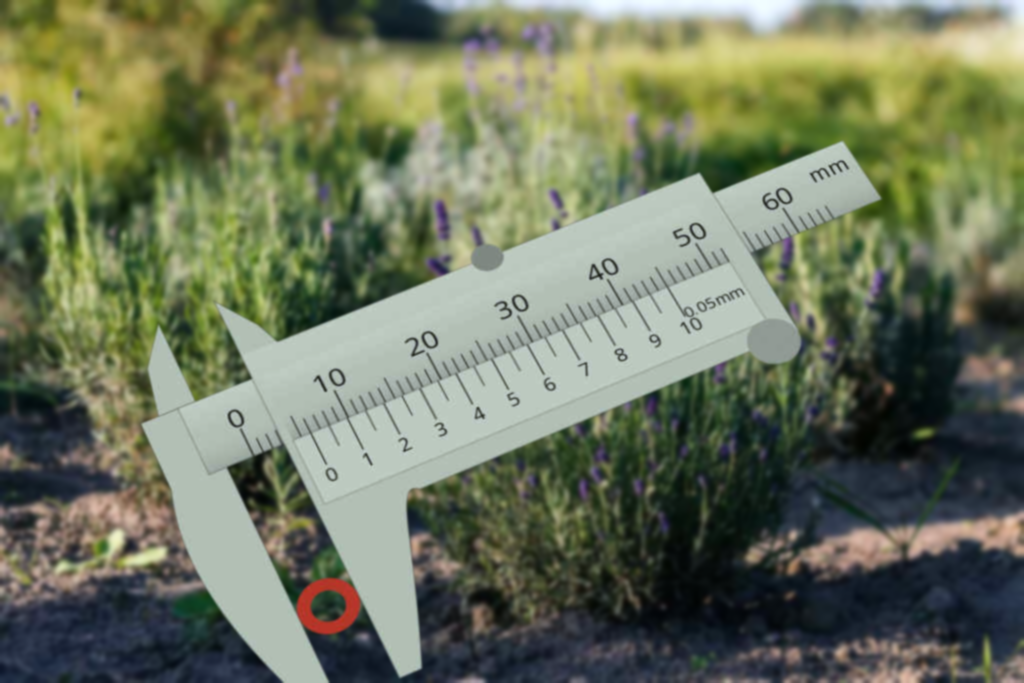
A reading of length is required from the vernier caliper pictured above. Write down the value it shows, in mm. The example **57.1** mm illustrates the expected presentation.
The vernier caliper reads **6.0** mm
